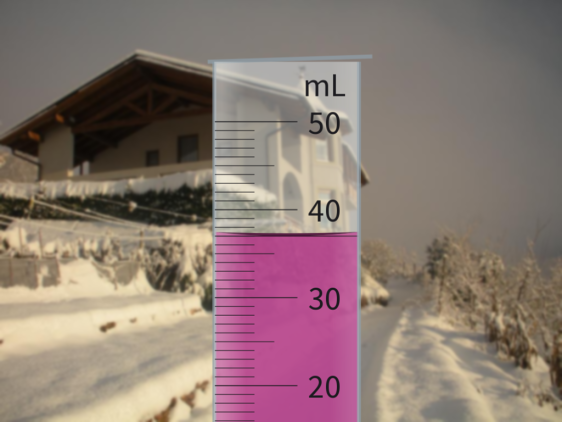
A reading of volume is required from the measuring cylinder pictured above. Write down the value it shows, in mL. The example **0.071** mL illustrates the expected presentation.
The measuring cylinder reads **37** mL
